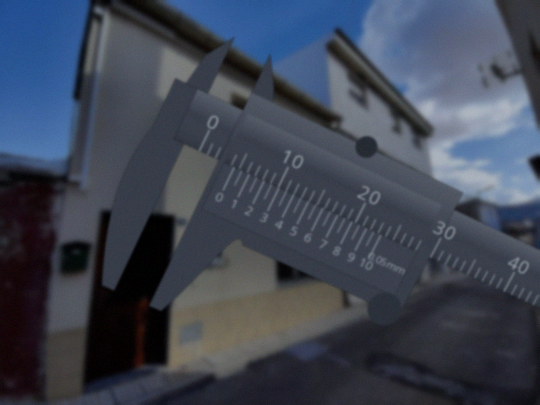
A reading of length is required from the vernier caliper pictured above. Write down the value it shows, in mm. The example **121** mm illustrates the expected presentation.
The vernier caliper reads **4.4** mm
